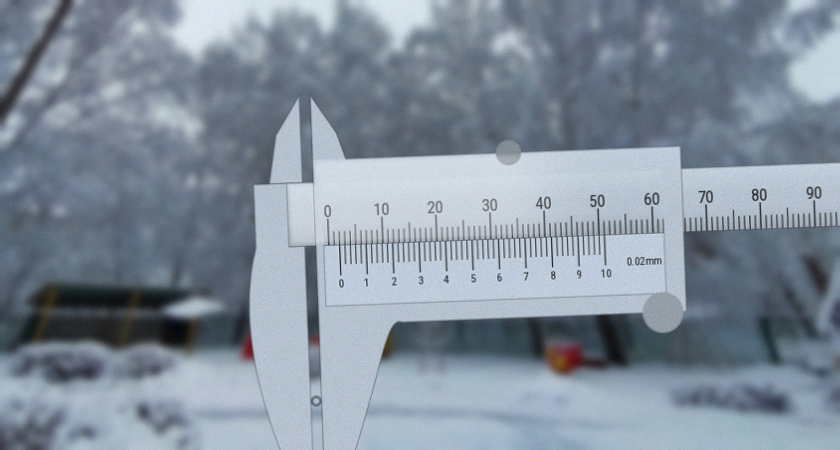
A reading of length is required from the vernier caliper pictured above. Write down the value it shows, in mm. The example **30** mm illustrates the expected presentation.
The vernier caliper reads **2.0** mm
